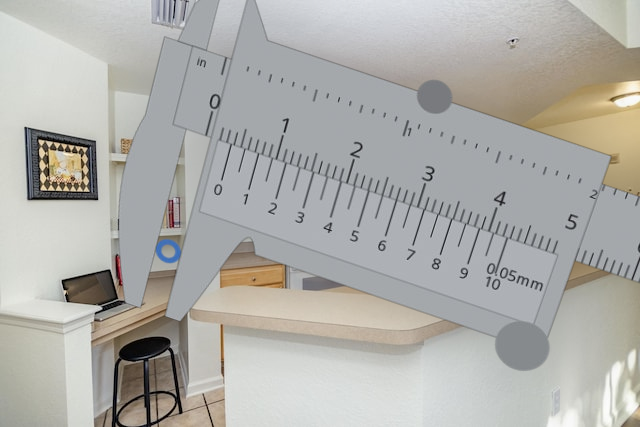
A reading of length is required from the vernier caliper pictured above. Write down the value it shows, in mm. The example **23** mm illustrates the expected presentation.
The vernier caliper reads **3.6** mm
